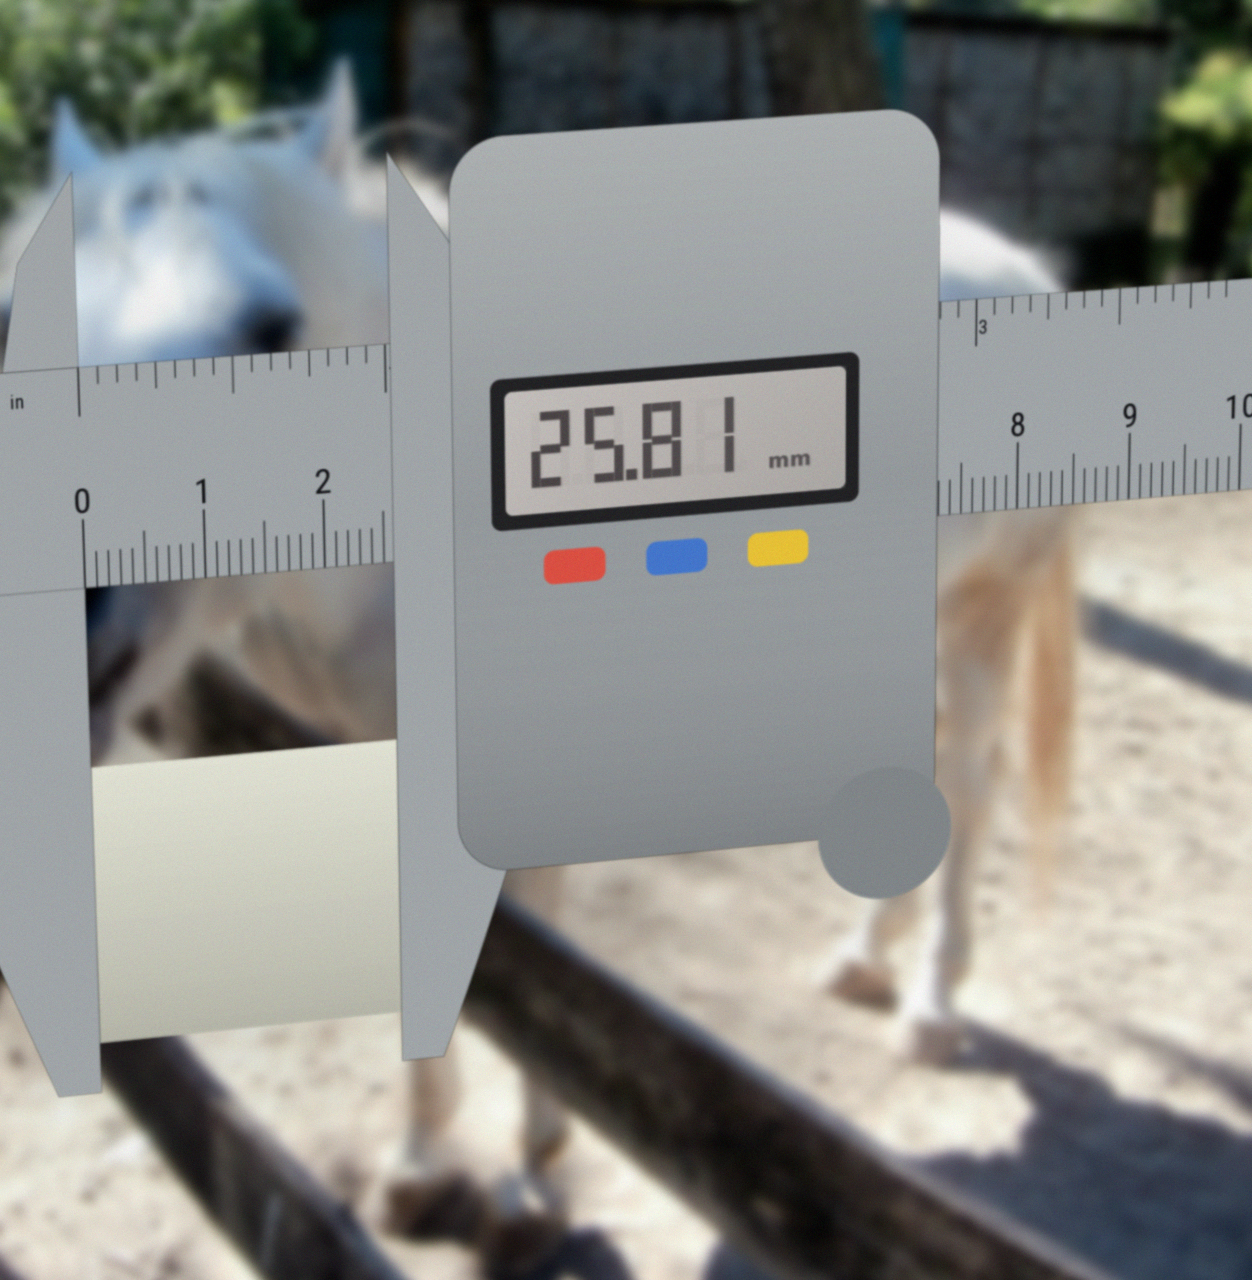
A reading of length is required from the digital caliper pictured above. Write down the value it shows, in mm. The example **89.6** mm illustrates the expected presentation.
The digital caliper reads **25.81** mm
